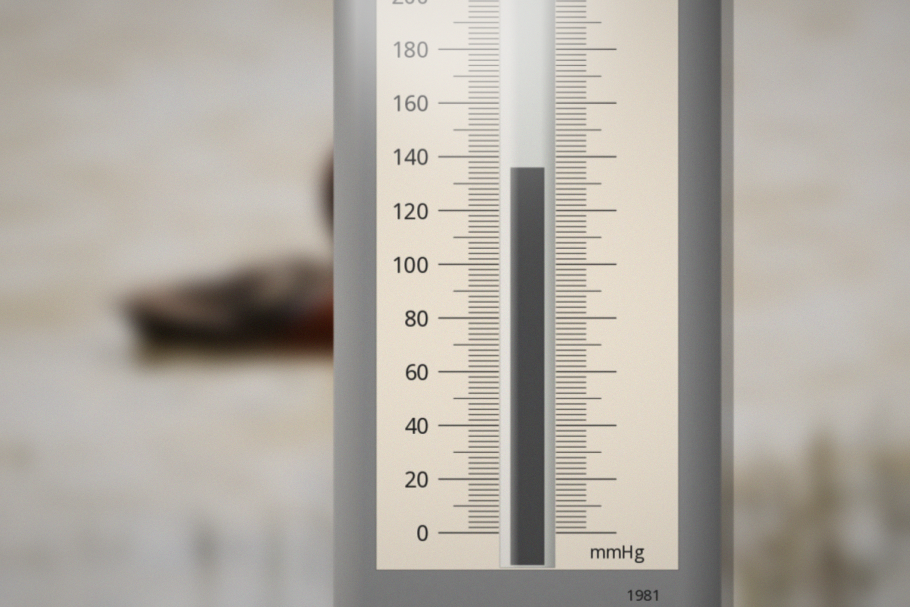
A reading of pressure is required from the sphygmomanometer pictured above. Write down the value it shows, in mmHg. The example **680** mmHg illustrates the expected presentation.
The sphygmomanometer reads **136** mmHg
